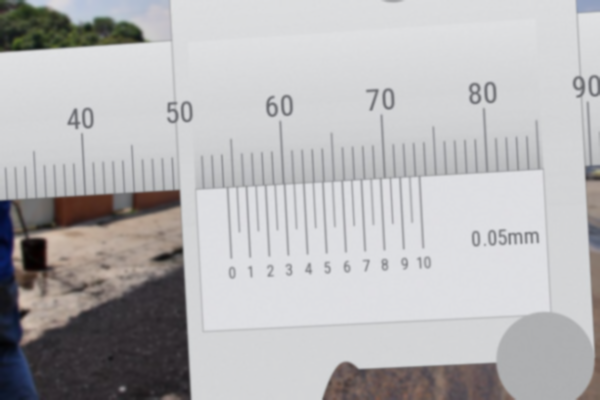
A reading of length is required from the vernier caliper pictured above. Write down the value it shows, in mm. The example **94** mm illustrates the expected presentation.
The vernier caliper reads **54.4** mm
